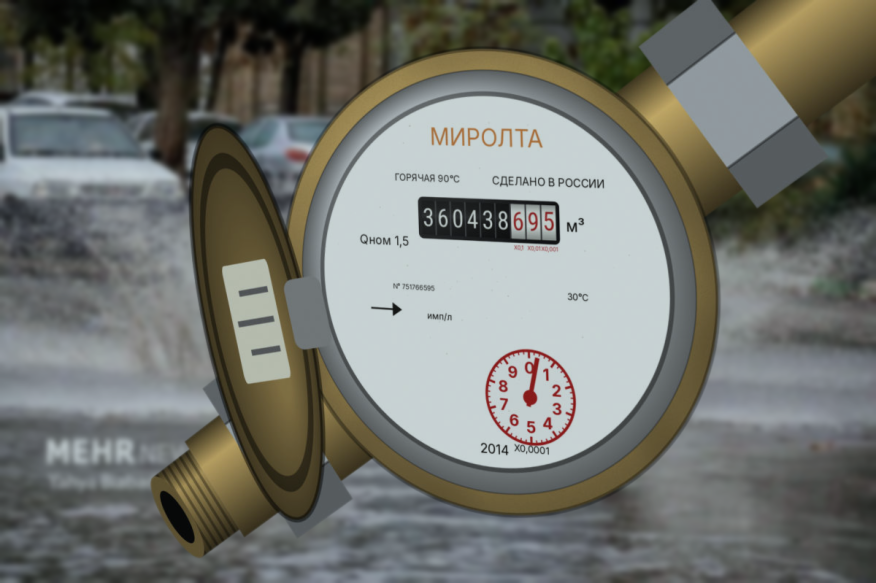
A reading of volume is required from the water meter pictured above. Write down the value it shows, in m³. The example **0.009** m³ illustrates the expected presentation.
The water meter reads **360438.6950** m³
